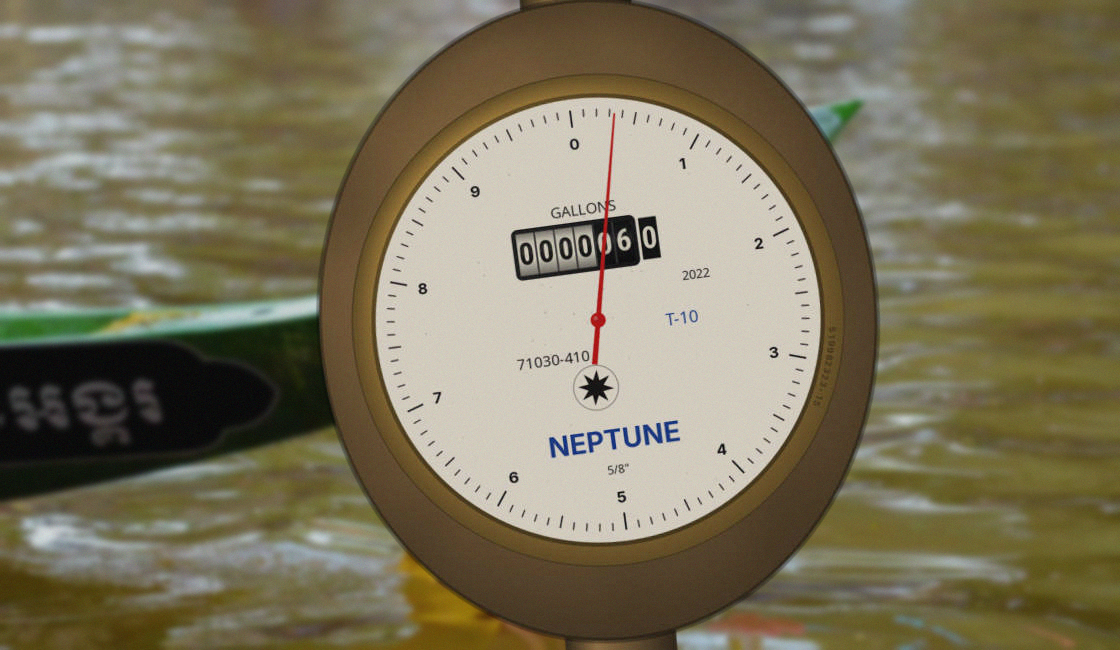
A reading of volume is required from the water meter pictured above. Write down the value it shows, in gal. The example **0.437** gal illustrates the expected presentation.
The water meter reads **60.3** gal
